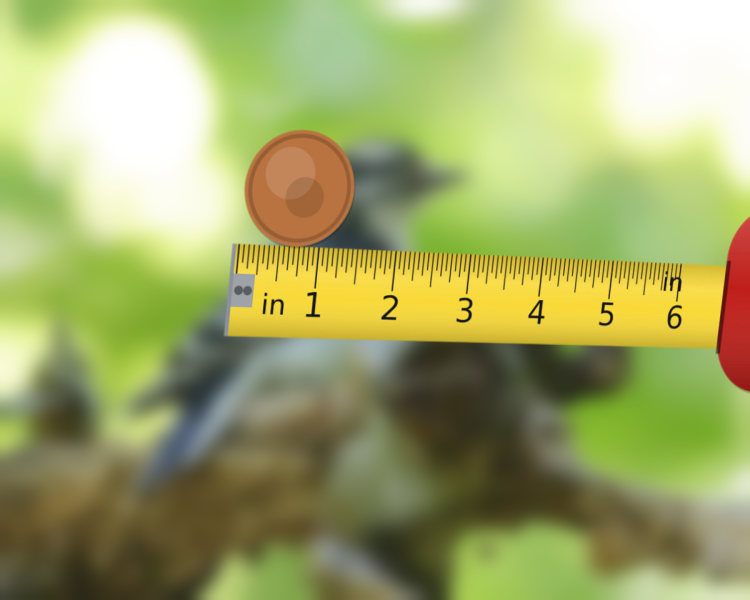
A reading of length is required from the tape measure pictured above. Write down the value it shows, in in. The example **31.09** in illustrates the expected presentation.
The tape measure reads **1.375** in
